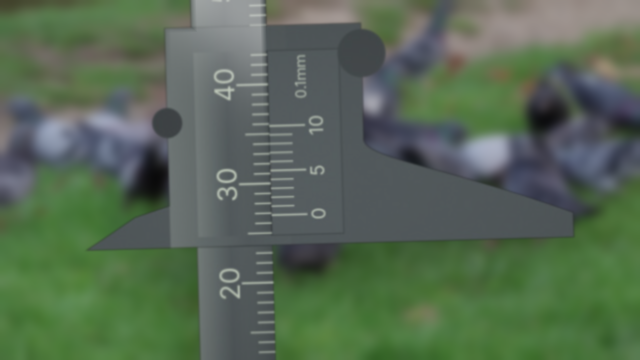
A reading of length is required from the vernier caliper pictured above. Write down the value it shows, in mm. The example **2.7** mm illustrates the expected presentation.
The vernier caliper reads **26.8** mm
